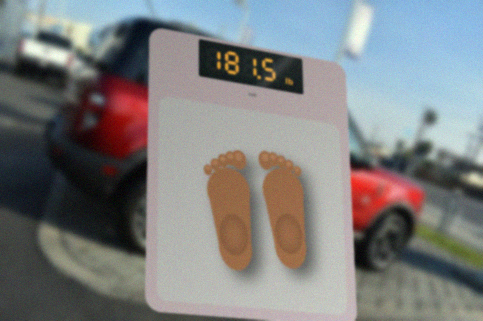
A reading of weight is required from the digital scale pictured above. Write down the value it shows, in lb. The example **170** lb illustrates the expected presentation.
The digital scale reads **181.5** lb
